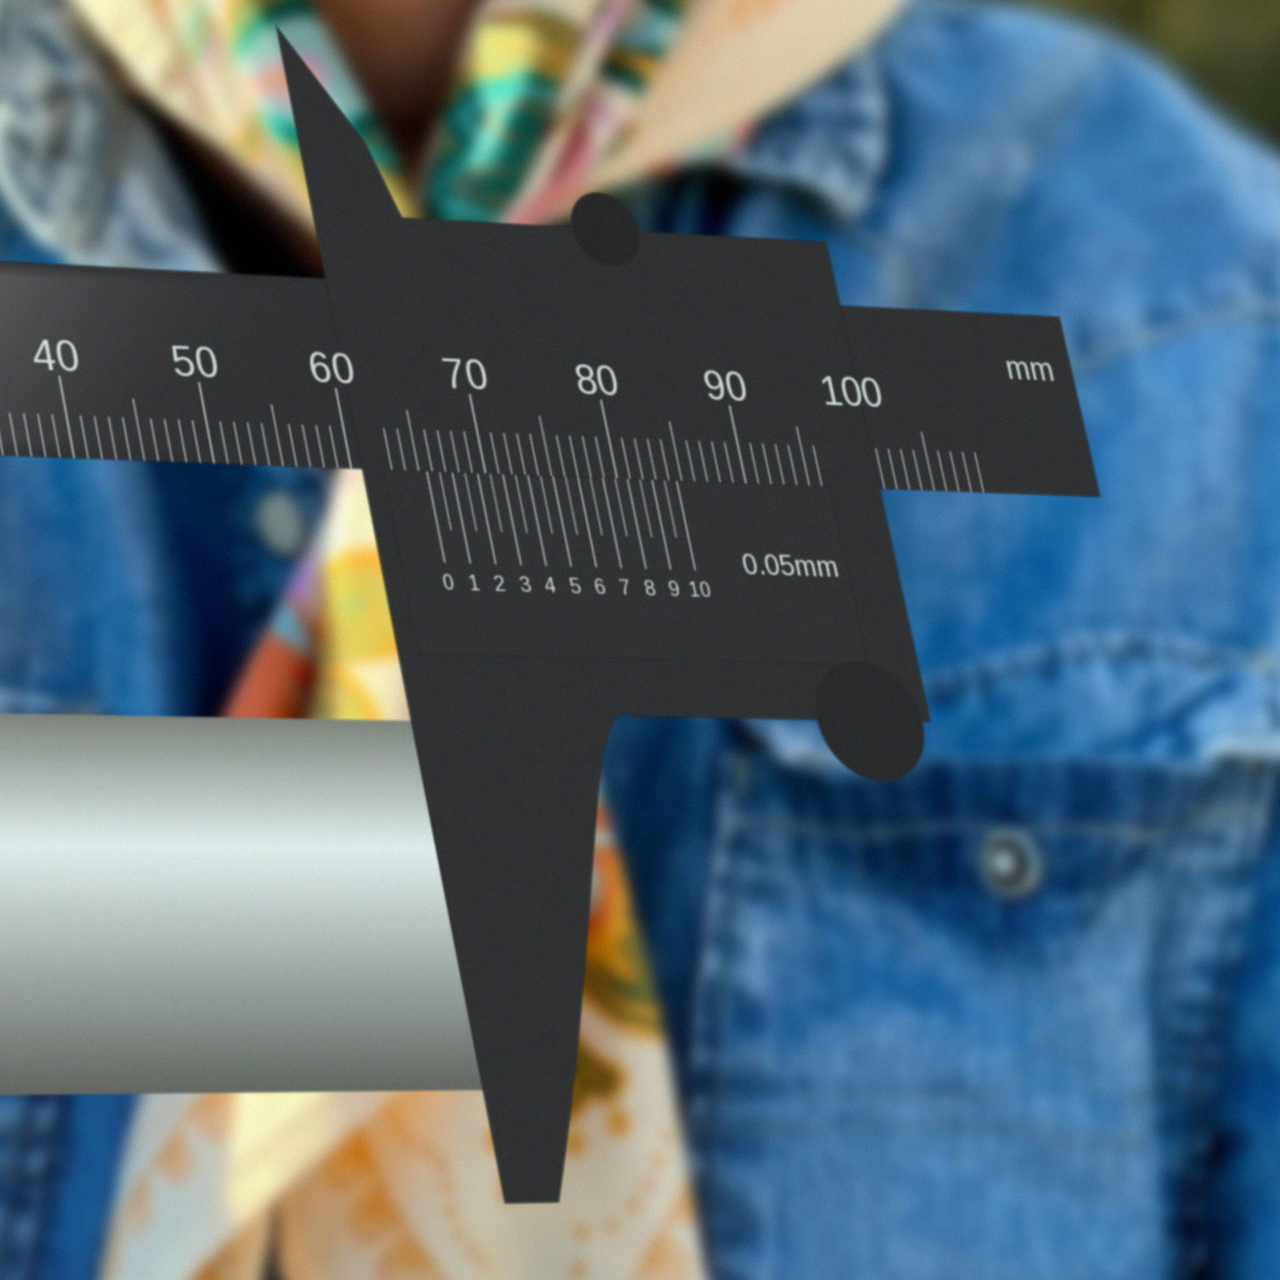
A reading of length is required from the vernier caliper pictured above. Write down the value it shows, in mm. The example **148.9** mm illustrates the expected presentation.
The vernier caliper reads **65.6** mm
